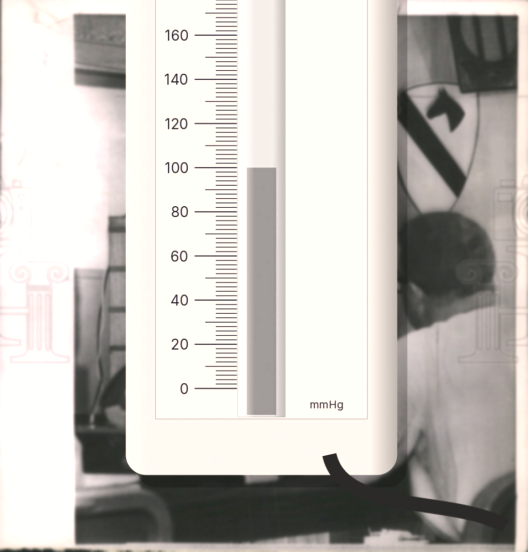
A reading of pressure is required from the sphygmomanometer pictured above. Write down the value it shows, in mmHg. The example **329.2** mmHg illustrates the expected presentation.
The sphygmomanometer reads **100** mmHg
